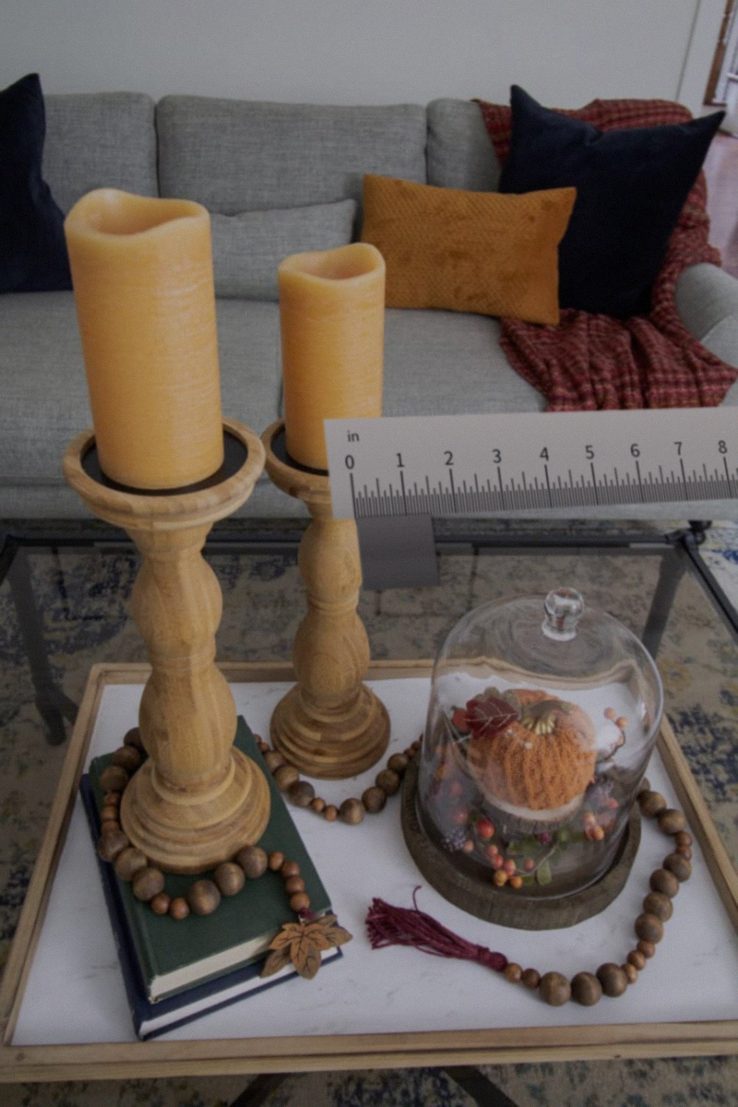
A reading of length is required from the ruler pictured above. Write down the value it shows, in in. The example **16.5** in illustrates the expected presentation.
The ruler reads **1.5** in
